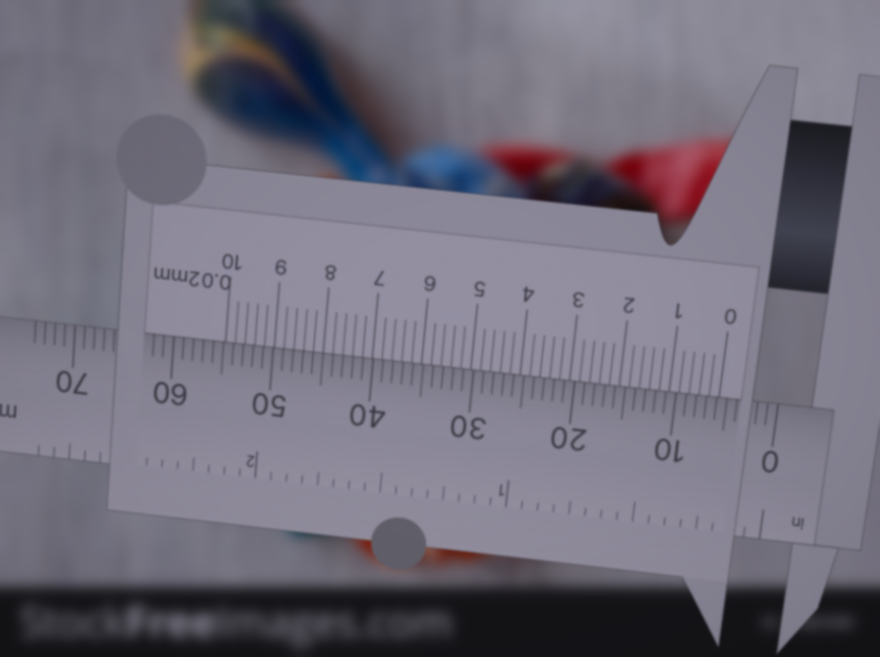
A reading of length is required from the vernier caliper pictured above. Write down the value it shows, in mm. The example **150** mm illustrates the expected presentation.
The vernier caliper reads **5.8** mm
